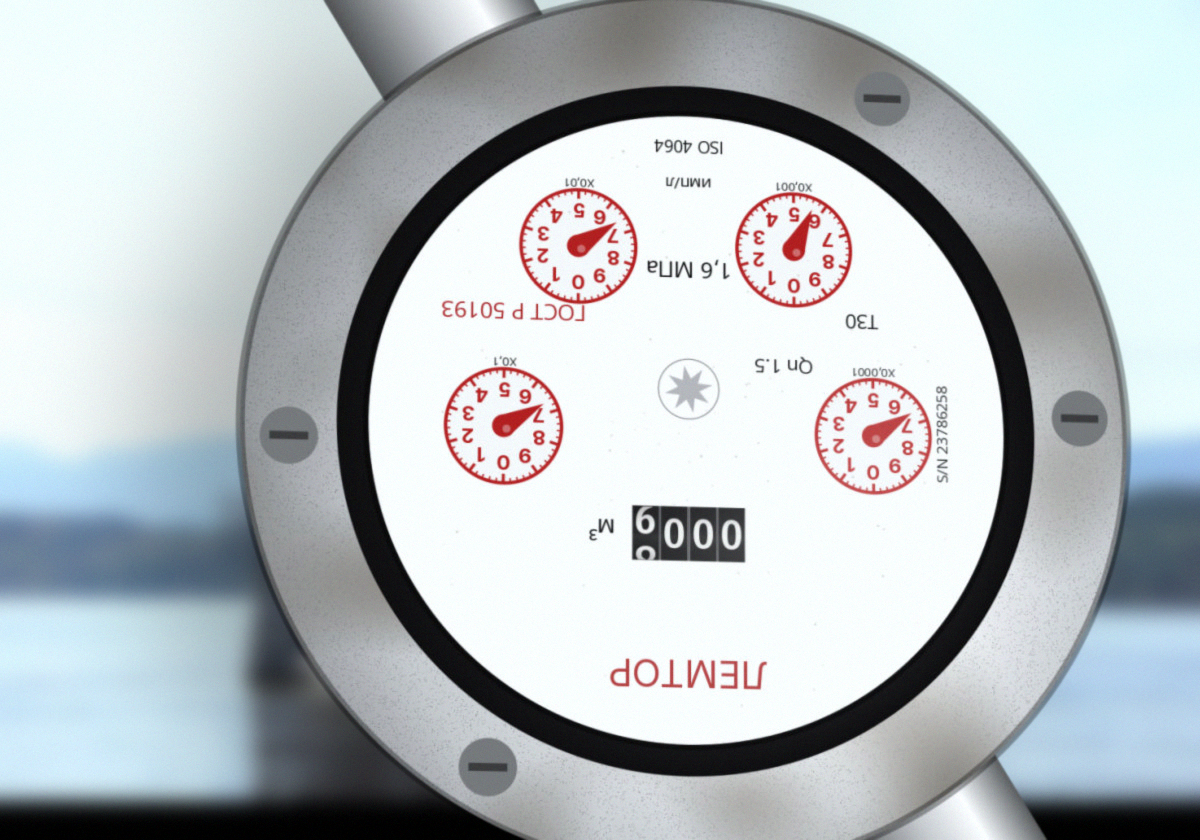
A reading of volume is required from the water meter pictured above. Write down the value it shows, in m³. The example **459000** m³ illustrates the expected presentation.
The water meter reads **8.6656** m³
